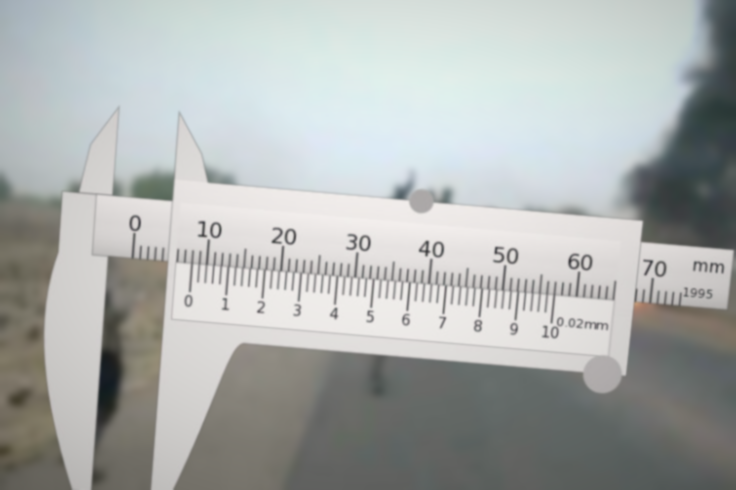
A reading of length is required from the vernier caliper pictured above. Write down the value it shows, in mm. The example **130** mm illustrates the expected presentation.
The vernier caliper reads **8.0** mm
